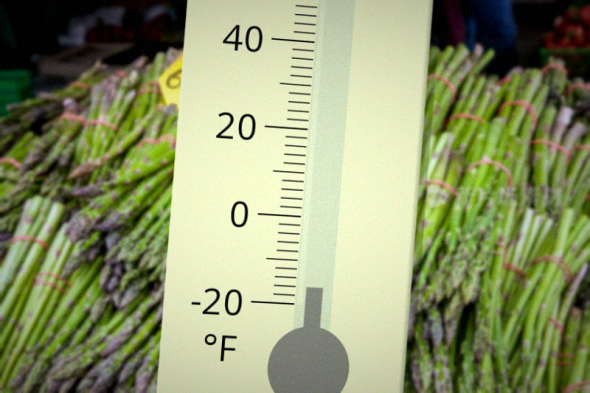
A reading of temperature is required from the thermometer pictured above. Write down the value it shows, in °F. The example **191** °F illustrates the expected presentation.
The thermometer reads **-16** °F
